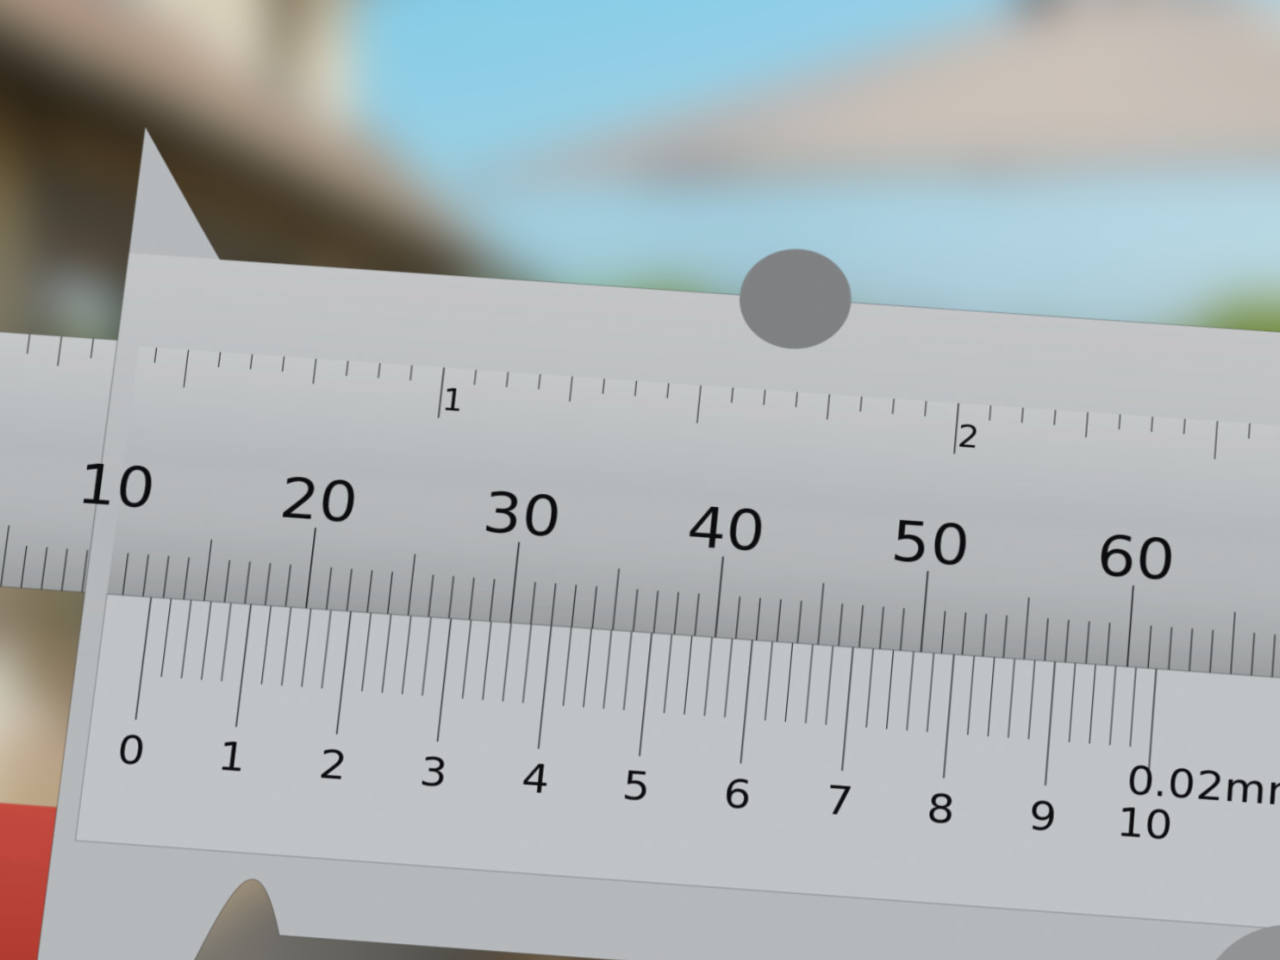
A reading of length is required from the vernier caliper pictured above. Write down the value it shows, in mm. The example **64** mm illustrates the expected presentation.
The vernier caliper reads **12.4** mm
